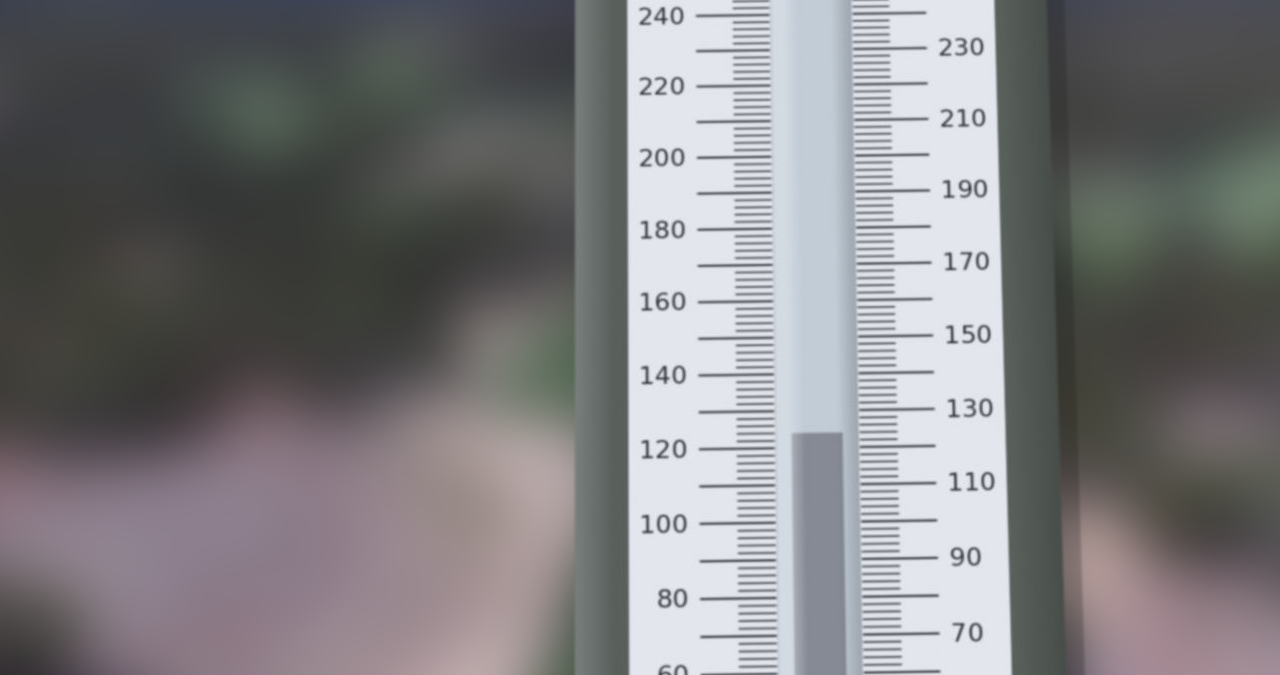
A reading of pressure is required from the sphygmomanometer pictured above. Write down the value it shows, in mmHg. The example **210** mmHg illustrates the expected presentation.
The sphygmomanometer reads **124** mmHg
